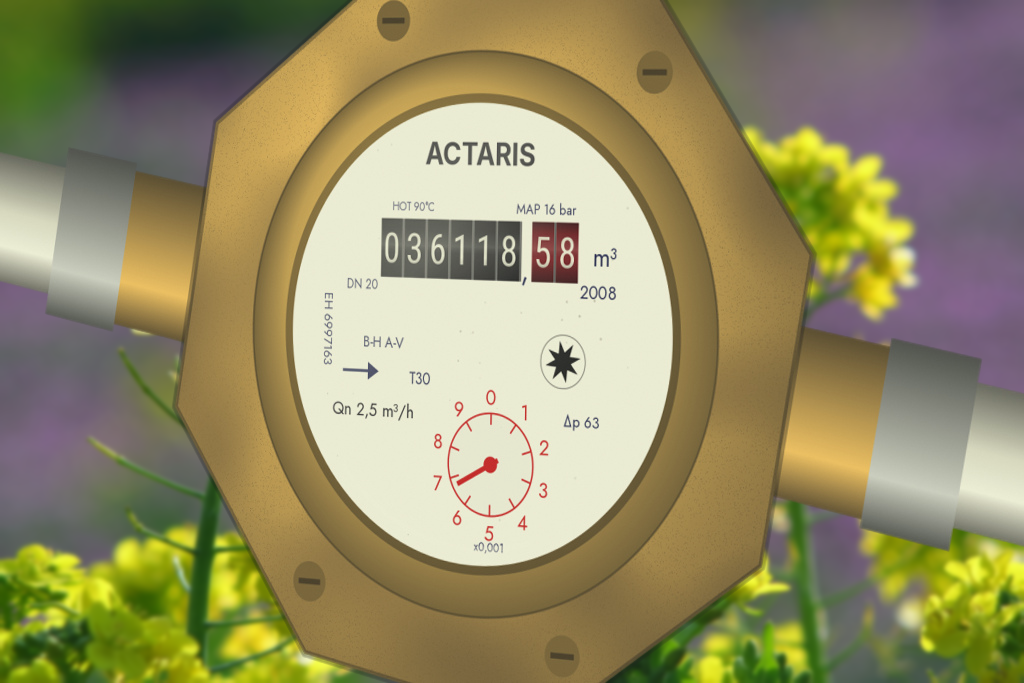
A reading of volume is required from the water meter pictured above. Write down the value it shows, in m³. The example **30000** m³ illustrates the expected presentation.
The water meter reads **36118.586** m³
